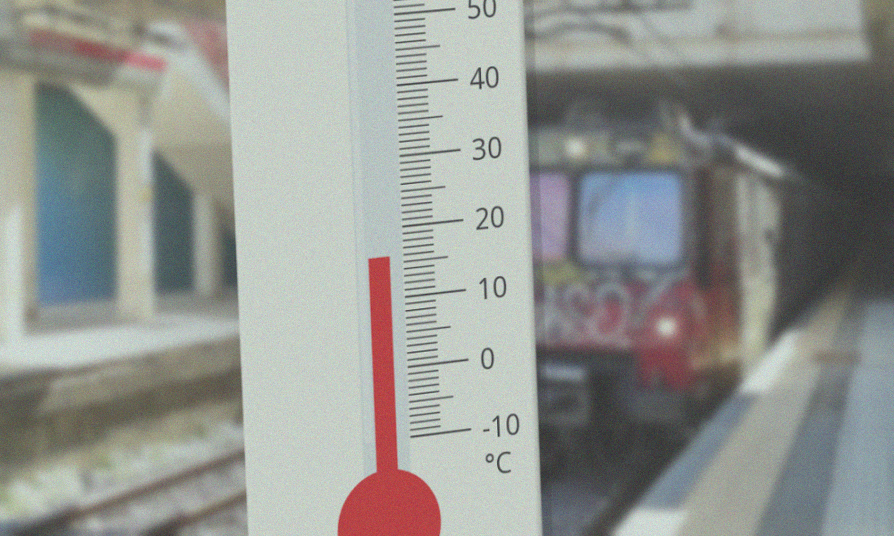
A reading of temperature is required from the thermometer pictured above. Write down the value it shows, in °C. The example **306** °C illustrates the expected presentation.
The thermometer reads **16** °C
